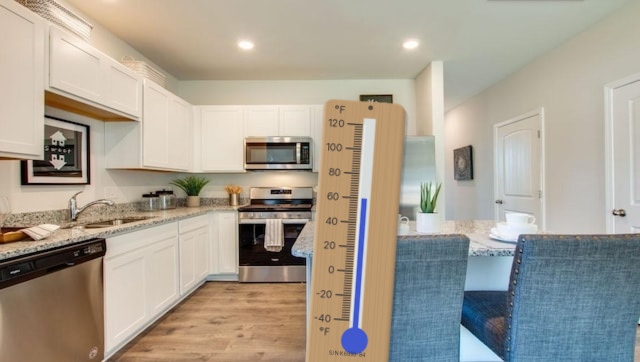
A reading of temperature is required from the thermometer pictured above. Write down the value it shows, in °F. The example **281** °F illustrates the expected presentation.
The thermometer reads **60** °F
